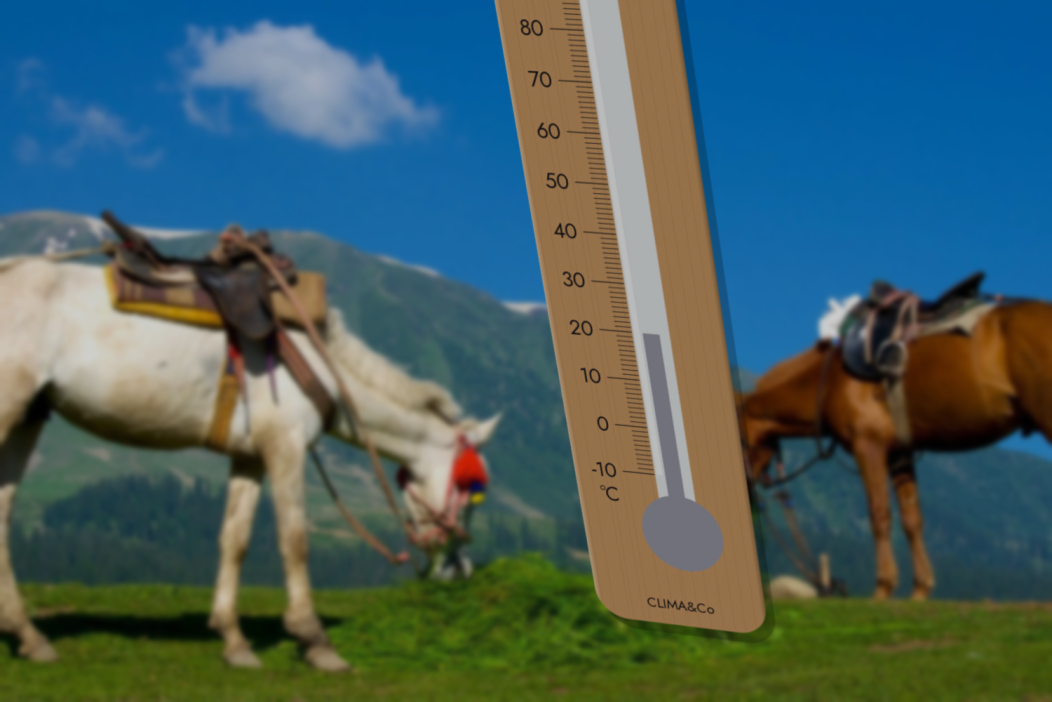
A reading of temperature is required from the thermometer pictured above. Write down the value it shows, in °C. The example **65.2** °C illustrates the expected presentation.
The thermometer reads **20** °C
